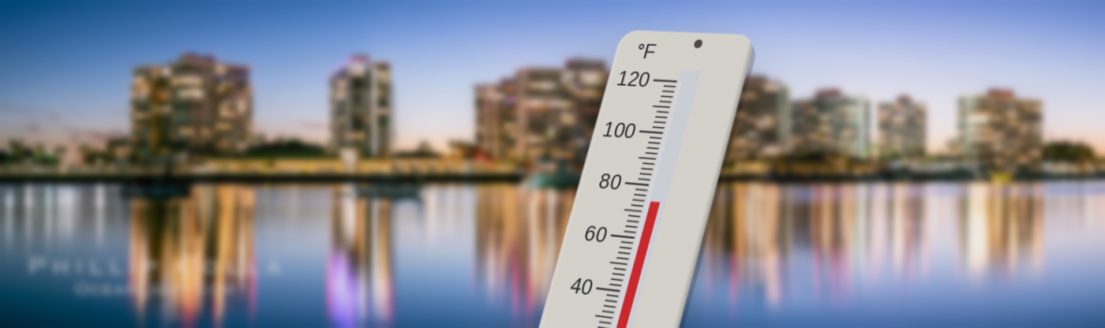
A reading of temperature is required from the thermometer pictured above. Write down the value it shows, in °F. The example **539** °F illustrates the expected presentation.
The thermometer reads **74** °F
